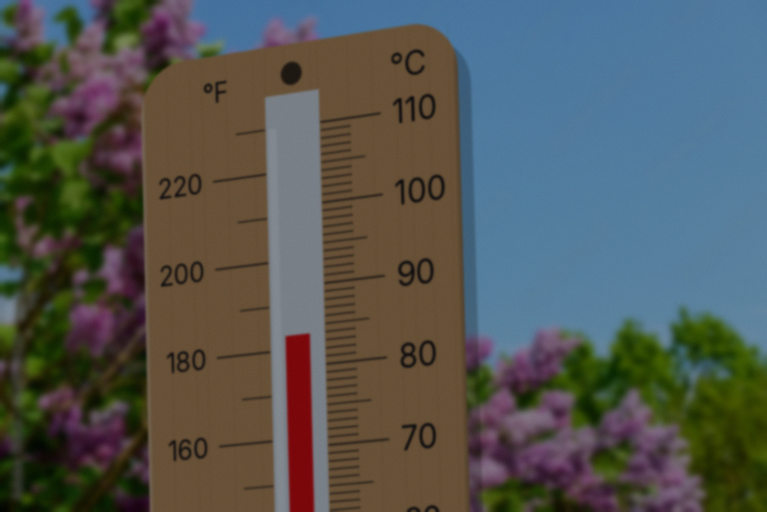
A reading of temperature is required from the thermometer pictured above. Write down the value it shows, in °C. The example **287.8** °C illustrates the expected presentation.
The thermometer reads **84** °C
